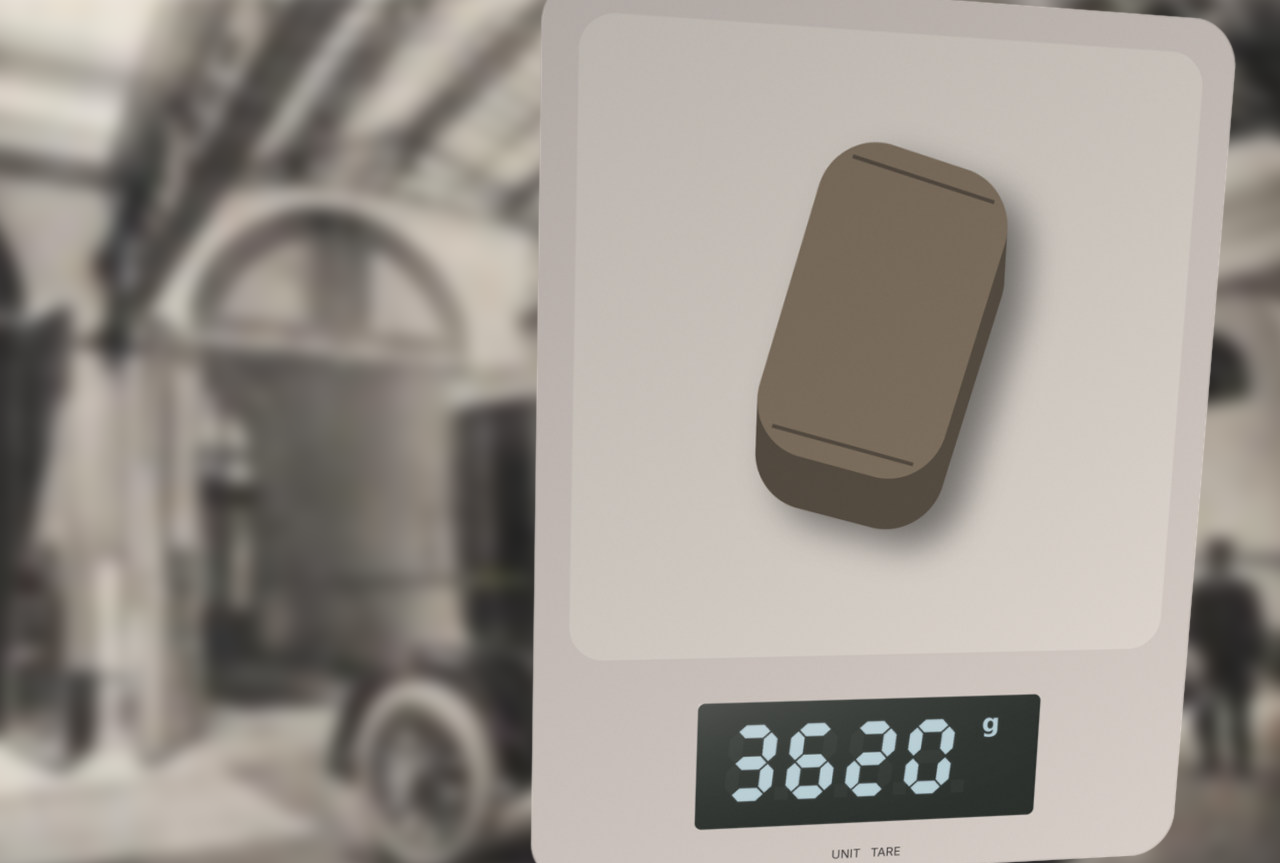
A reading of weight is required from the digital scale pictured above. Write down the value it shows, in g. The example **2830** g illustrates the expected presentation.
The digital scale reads **3620** g
